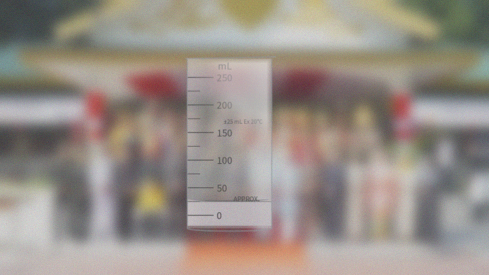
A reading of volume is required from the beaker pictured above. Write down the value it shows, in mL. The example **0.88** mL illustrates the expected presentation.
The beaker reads **25** mL
